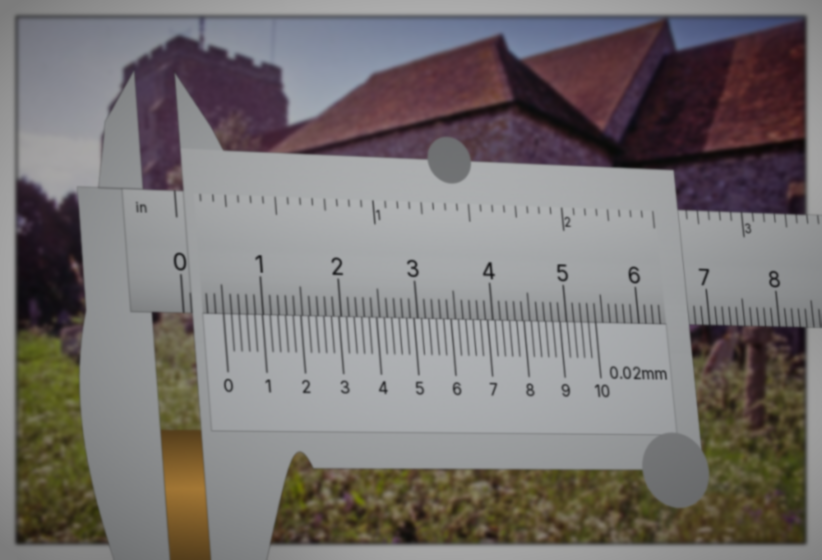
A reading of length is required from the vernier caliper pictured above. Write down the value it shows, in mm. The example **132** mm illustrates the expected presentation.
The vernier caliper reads **5.0** mm
